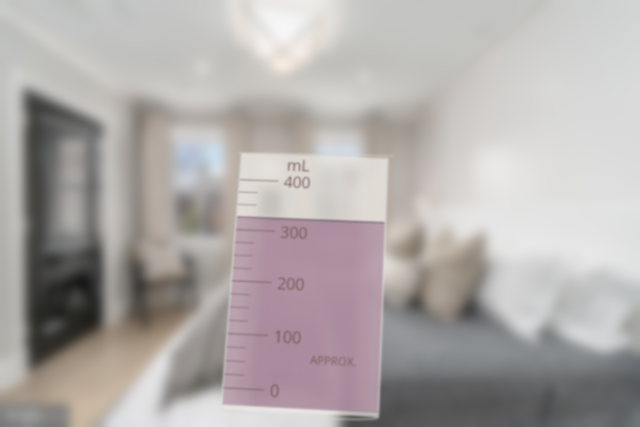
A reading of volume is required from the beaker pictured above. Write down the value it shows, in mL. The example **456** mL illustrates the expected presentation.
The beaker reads **325** mL
